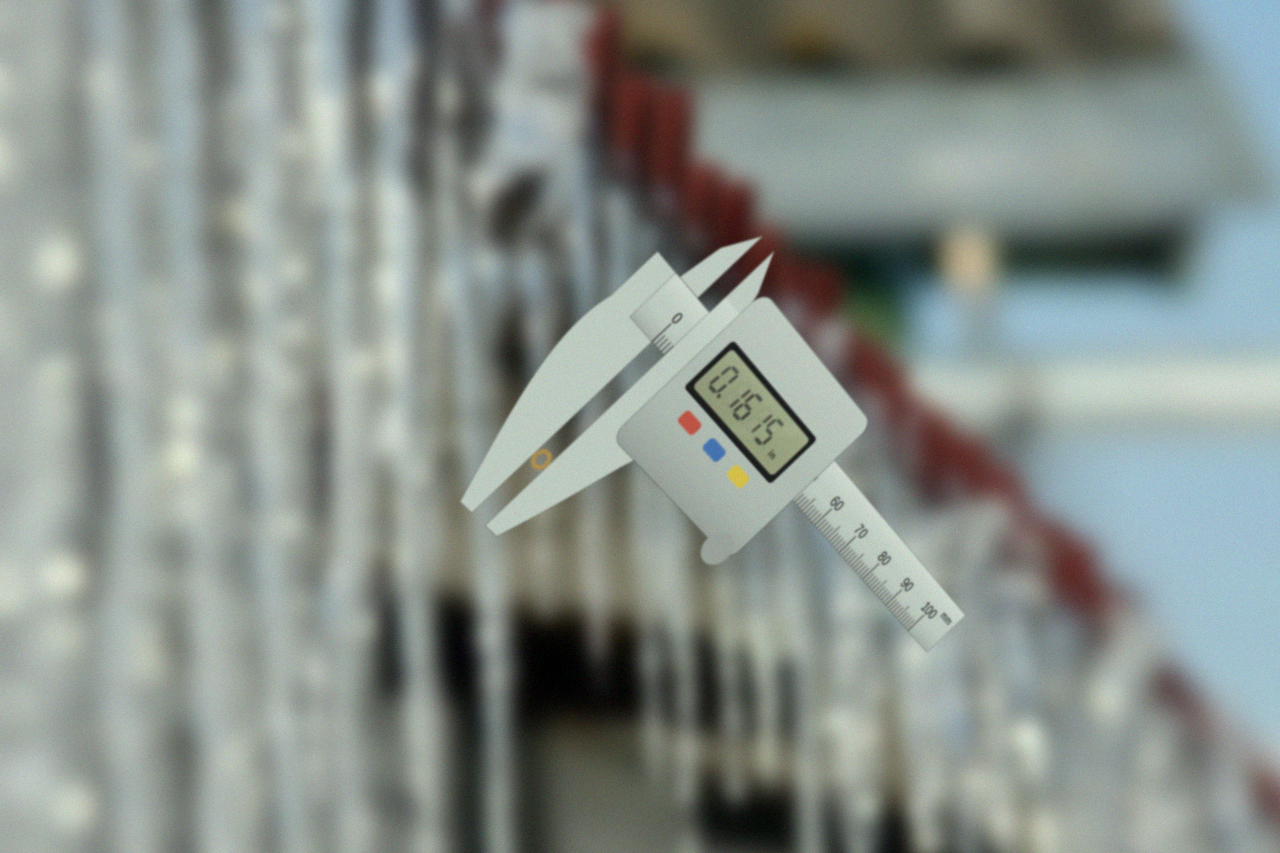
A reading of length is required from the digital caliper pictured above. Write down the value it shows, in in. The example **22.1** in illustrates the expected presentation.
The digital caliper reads **0.1615** in
